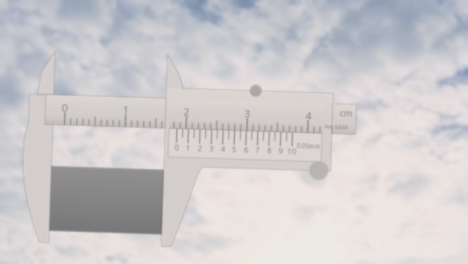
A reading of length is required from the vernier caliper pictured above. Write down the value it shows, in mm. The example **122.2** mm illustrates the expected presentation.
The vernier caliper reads **18.5** mm
